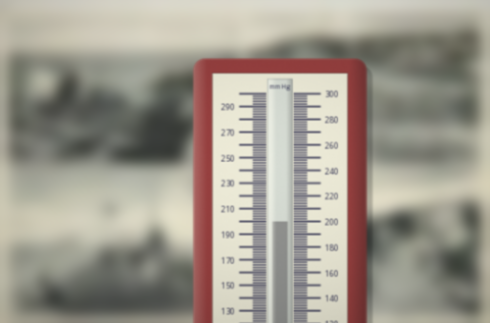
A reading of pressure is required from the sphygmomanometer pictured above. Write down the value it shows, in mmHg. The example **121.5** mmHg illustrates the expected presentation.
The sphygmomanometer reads **200** mmHg
